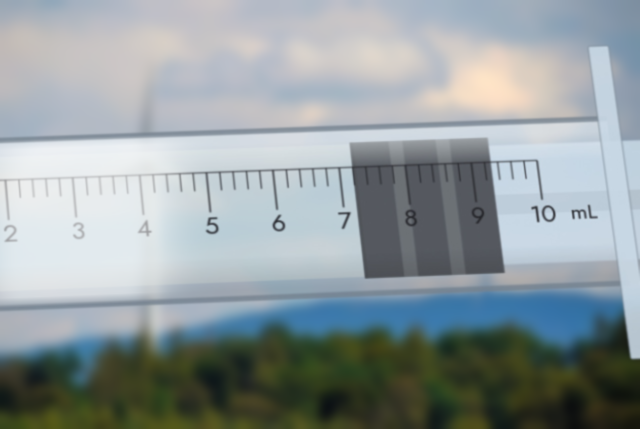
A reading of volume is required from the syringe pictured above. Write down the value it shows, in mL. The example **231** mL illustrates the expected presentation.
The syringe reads **7.2** mL
